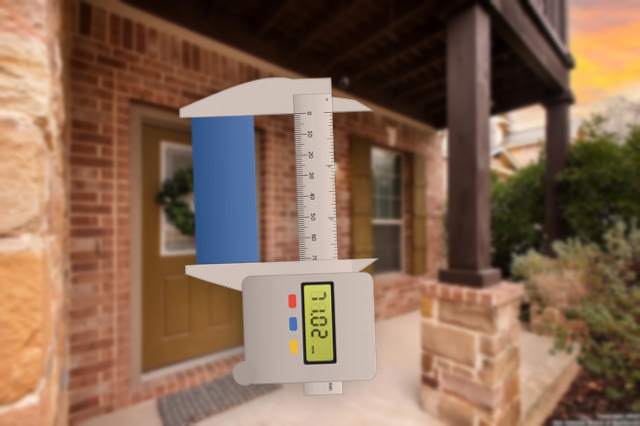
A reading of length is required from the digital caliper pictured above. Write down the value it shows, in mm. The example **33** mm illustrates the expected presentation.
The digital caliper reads **71.02** mm
